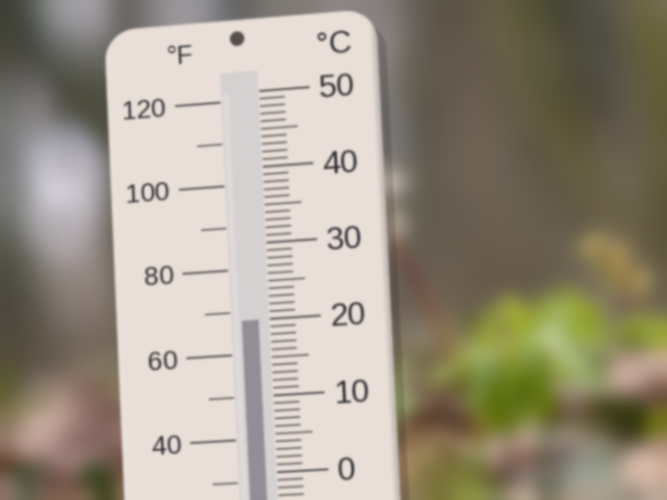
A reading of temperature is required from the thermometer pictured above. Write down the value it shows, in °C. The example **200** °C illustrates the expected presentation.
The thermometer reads **20** °C
